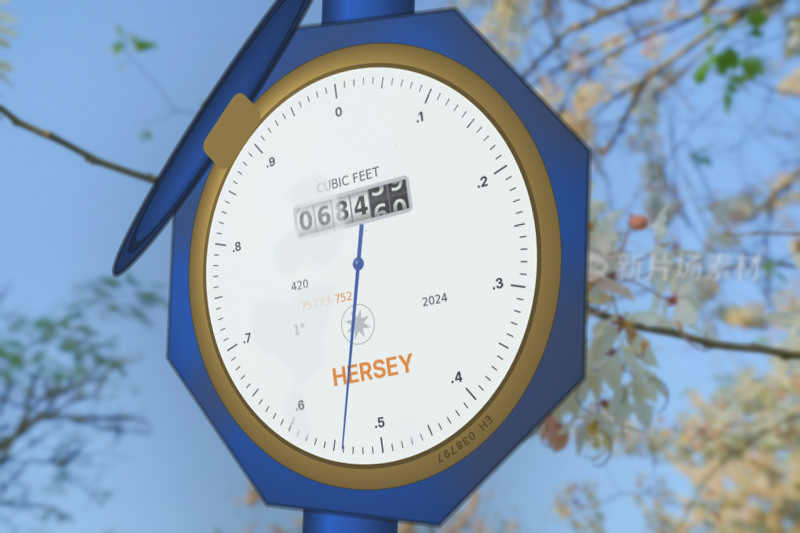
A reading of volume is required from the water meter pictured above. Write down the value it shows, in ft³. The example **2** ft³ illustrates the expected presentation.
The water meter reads **68459.54** ft³
